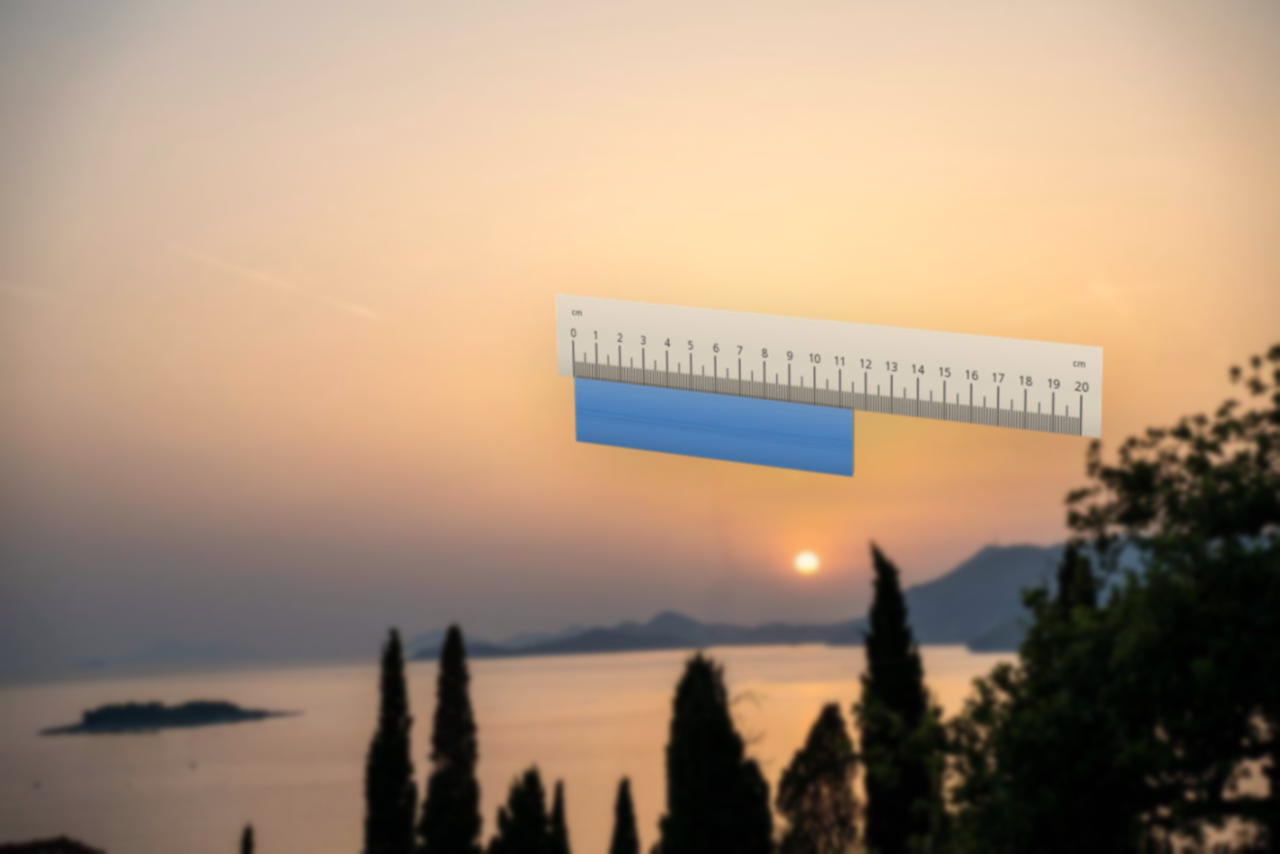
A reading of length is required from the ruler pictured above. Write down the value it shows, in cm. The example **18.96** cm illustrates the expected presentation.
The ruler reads **11.5** cm
